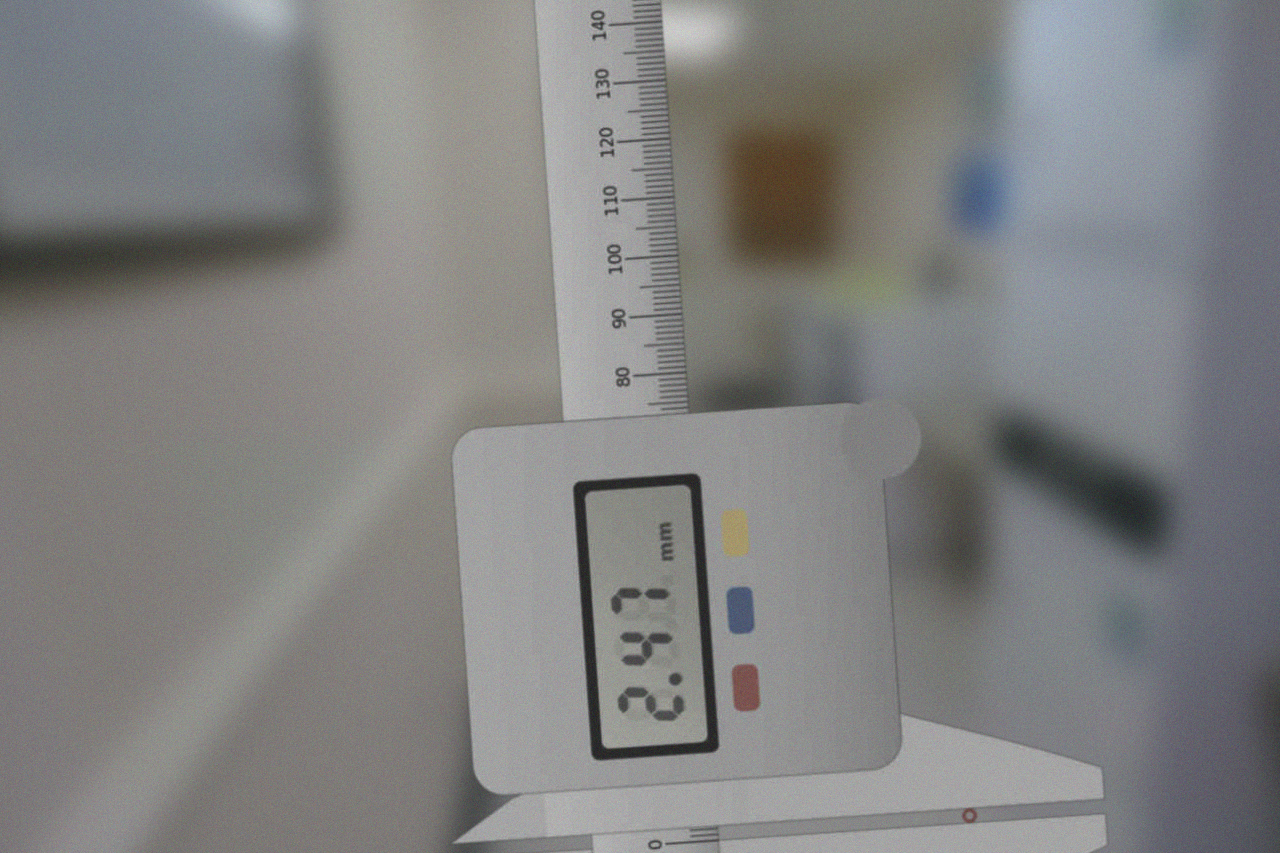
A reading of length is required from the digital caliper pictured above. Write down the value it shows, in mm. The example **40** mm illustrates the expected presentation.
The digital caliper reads **2.47** mm
